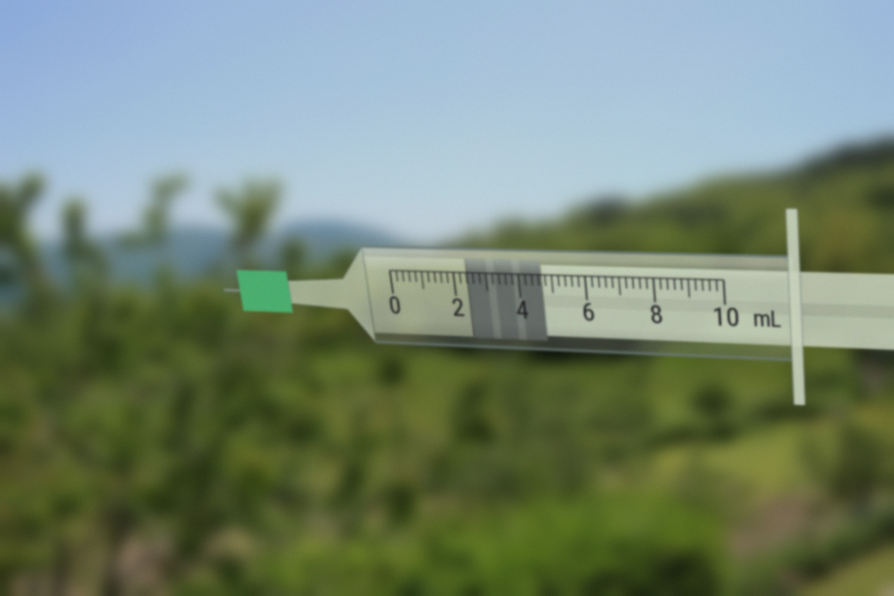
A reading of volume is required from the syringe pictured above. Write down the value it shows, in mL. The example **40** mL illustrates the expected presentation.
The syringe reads **2.4** mL
